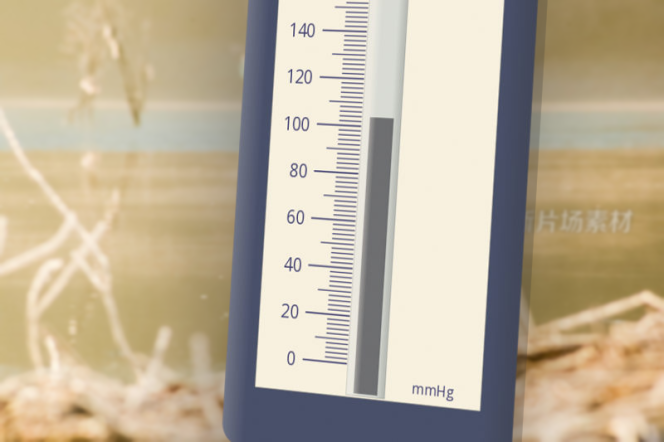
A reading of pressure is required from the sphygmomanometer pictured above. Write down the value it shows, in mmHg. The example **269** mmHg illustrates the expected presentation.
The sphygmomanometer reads **104** mmHg
